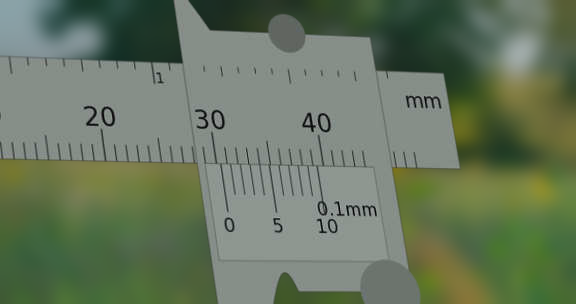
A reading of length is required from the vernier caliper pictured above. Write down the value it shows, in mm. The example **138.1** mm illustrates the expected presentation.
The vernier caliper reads **30.4** mm
